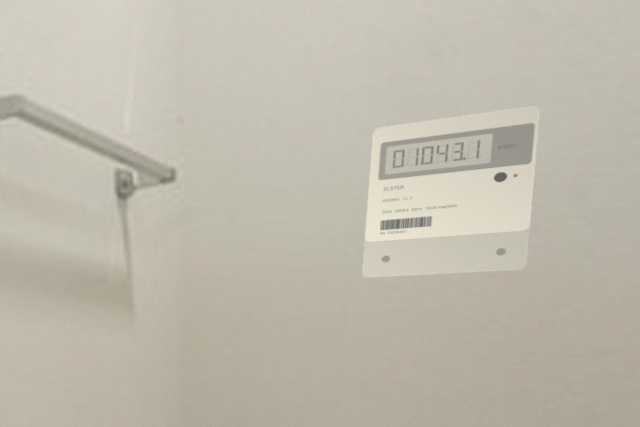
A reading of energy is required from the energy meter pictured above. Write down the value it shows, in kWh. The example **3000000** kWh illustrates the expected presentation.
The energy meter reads **1043.1** kWh
